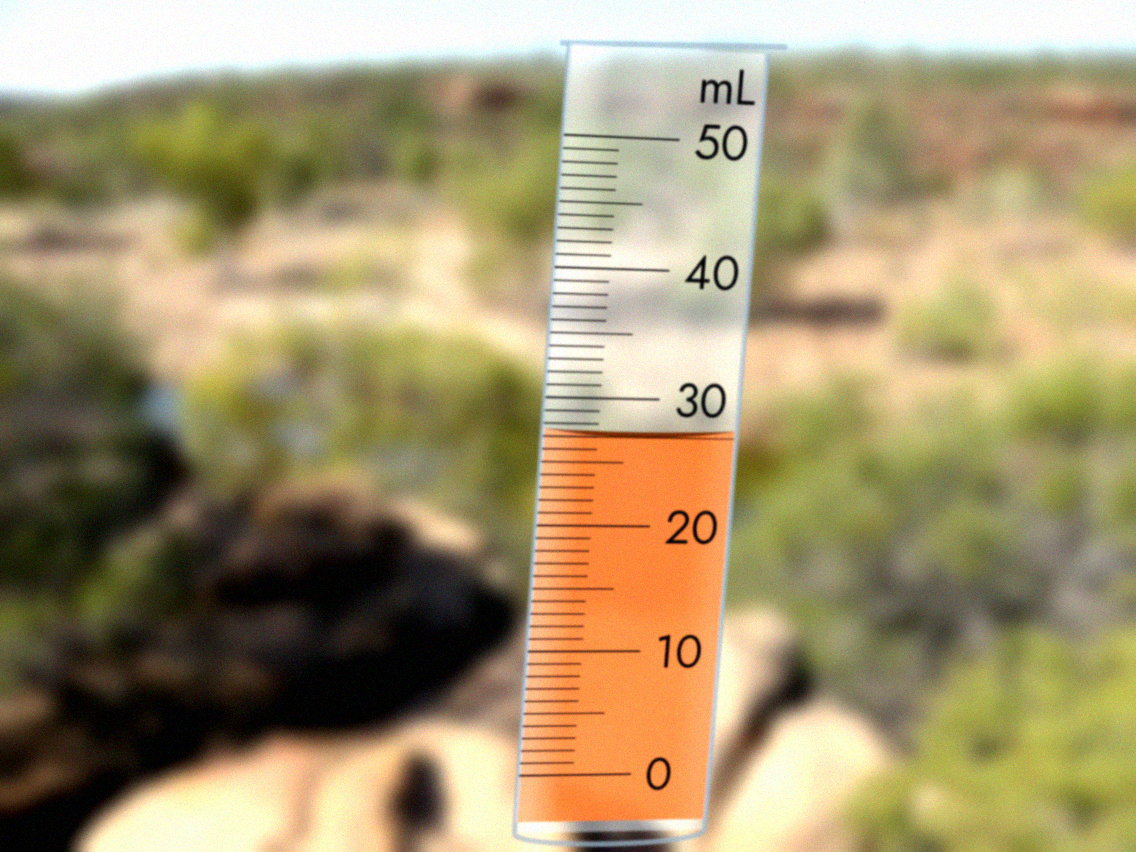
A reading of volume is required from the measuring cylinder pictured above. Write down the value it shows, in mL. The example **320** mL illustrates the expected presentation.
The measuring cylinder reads **27** mL
